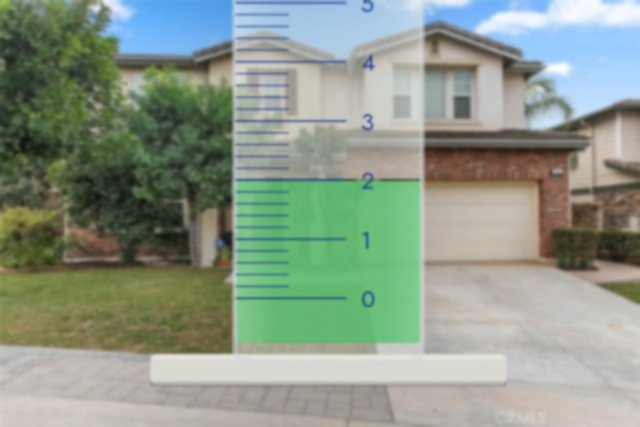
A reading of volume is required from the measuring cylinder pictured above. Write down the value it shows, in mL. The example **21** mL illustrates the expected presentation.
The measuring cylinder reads **2** mL
